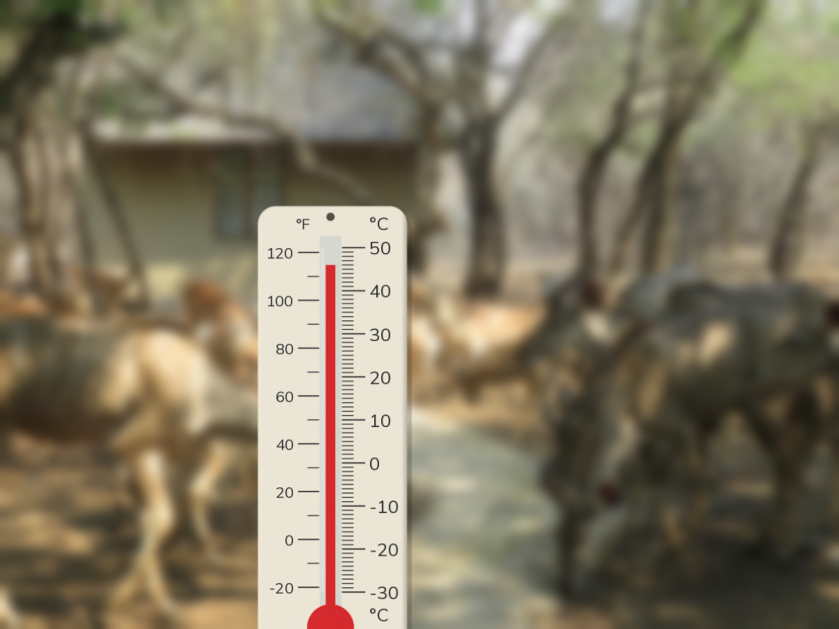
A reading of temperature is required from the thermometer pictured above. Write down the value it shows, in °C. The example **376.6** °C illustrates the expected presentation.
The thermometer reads **46** °C
